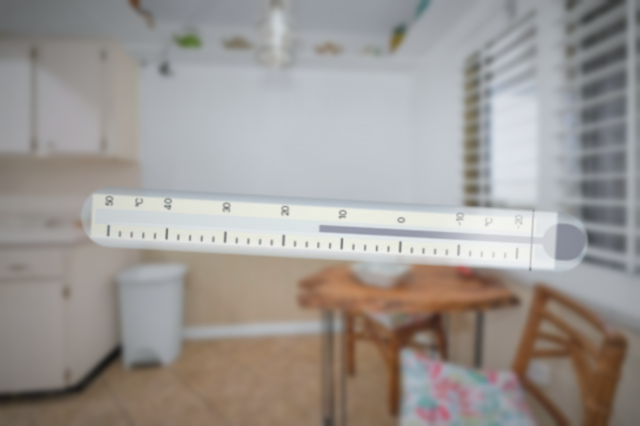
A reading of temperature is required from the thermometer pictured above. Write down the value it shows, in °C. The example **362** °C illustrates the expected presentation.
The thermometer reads **14** °C
